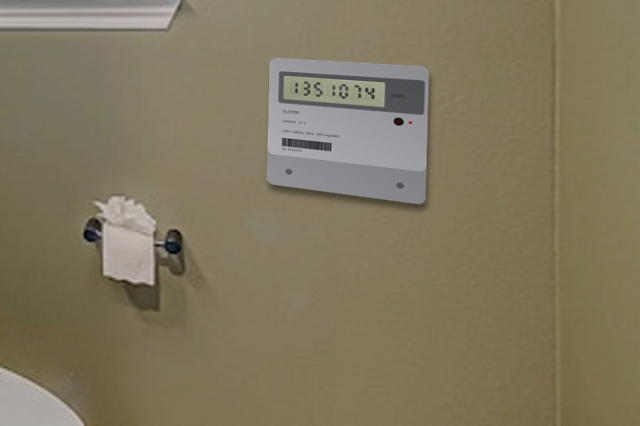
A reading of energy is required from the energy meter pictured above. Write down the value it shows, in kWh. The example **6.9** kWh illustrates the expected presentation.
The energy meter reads **1351074** kWh
